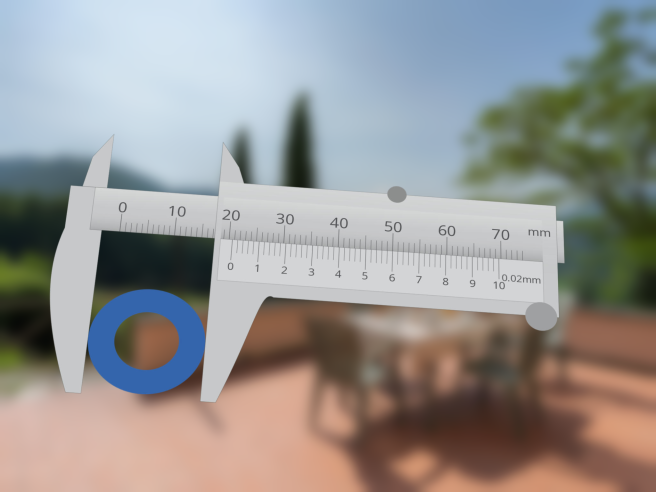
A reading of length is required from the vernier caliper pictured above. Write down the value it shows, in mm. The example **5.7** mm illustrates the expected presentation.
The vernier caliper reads **20.6** mm
